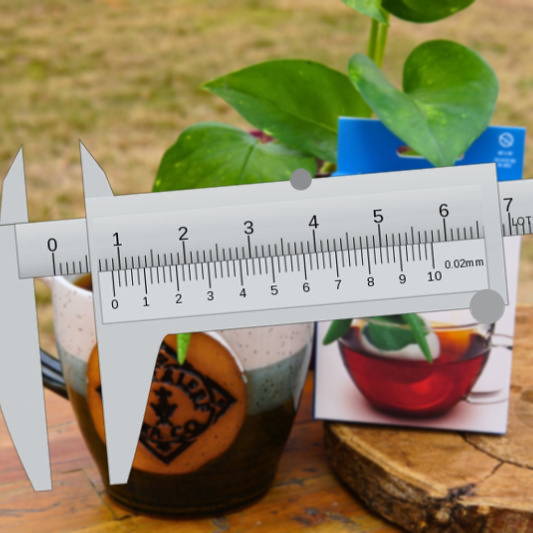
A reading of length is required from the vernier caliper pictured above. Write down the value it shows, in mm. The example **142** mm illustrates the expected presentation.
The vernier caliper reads **8.8** mm
